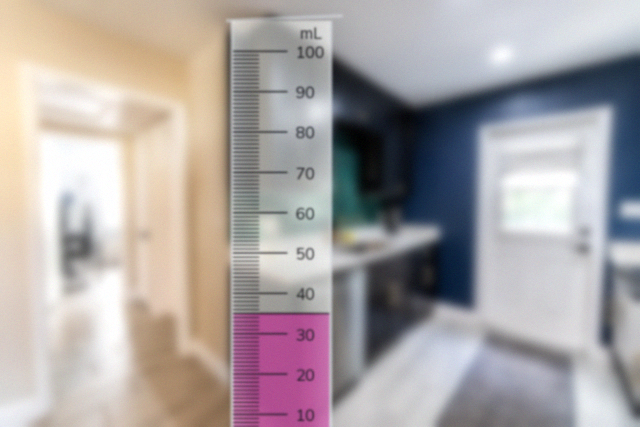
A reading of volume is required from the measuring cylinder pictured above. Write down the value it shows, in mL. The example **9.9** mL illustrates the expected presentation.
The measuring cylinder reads **35** mL
